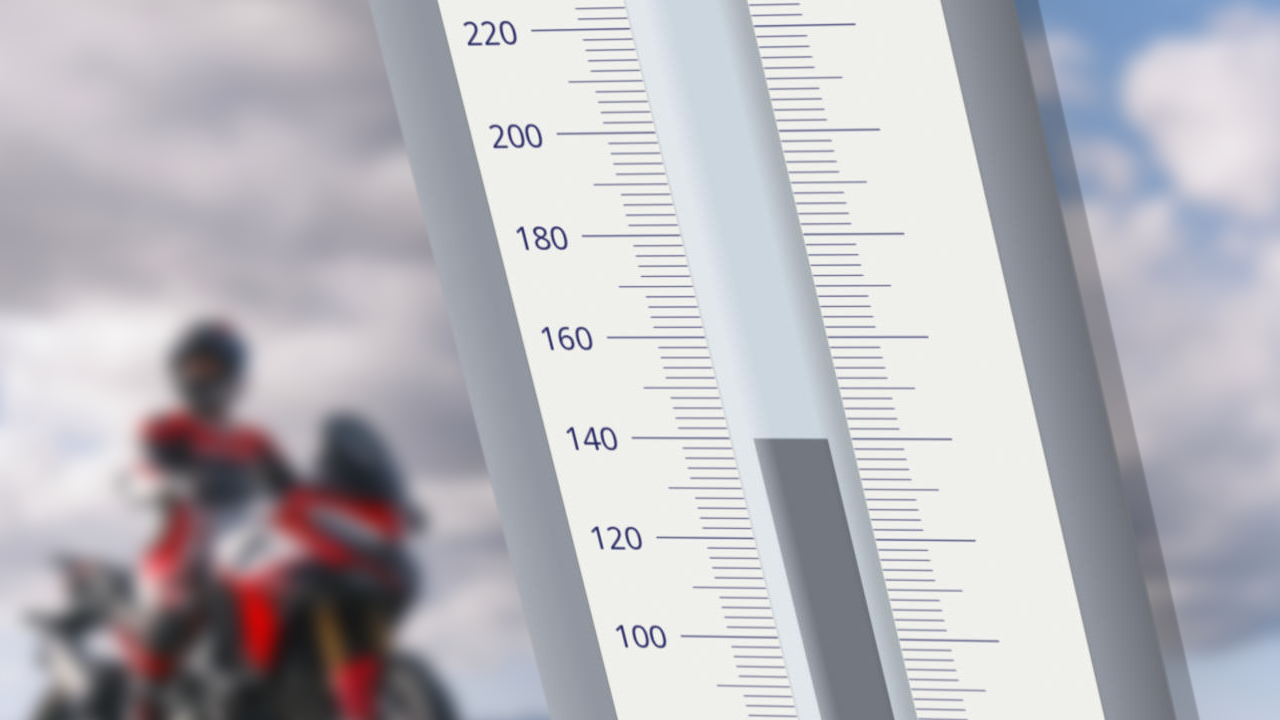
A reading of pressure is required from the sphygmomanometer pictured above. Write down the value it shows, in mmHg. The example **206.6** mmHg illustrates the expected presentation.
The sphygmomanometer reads **140** mmHg
